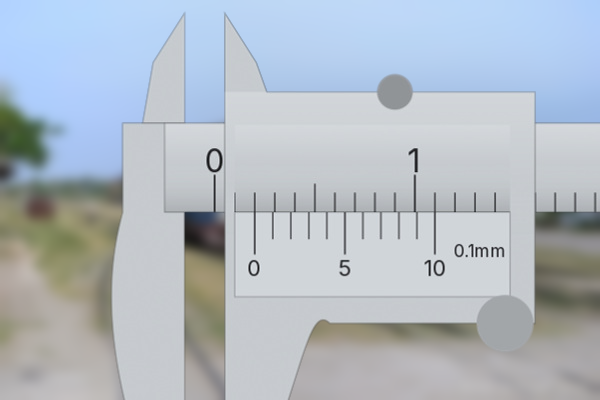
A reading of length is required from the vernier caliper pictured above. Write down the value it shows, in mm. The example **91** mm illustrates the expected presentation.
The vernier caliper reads **2.0** mm
